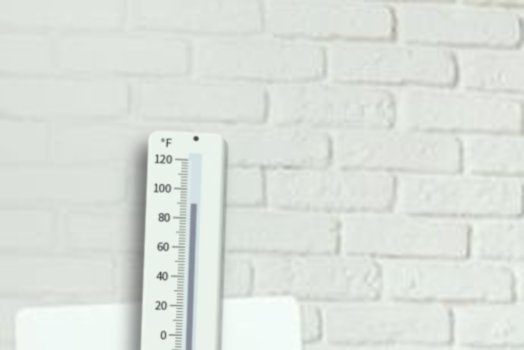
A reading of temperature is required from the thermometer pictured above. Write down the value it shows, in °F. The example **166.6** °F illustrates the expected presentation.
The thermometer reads **90** °F
